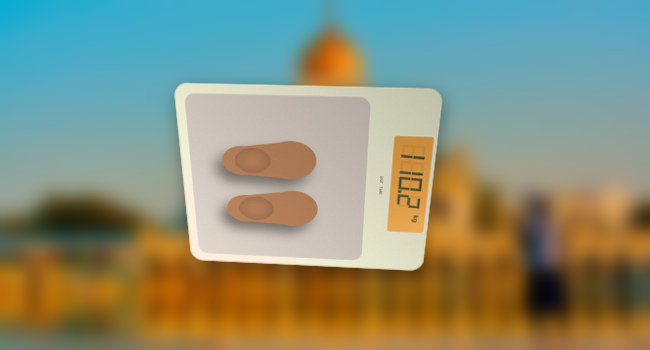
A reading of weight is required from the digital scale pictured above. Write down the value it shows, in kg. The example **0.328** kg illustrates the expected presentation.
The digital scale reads **110.2** kg
